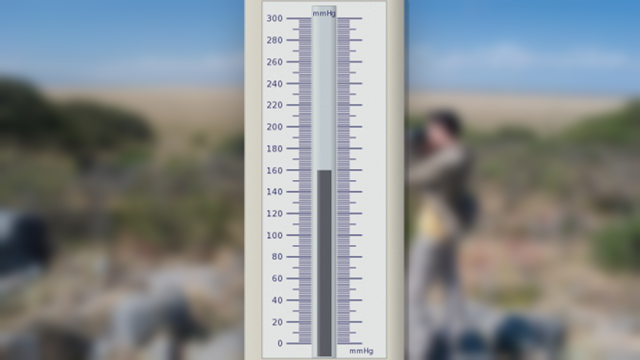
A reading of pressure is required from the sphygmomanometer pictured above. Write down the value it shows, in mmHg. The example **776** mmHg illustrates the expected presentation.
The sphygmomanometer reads **160** mmHg
